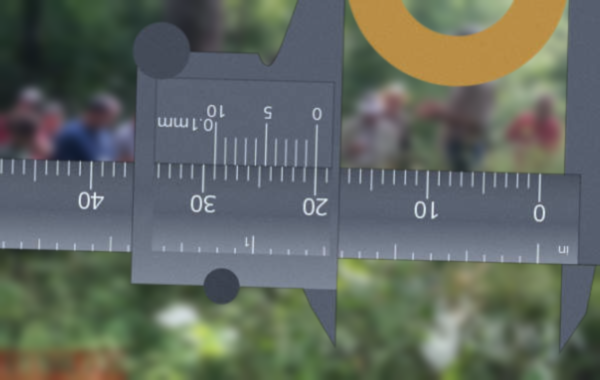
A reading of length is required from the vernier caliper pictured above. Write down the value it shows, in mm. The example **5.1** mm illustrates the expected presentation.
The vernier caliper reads **20.0** mm
